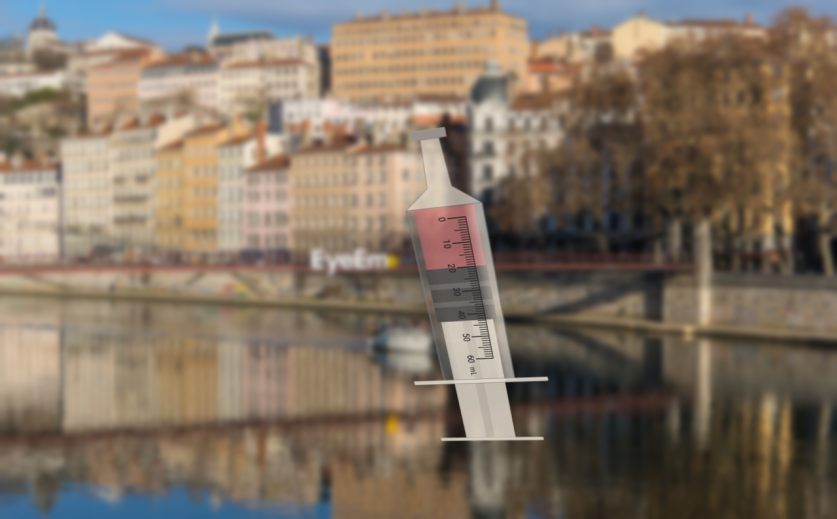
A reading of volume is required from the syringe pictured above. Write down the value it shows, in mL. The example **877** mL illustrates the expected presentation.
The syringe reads **20** mL
